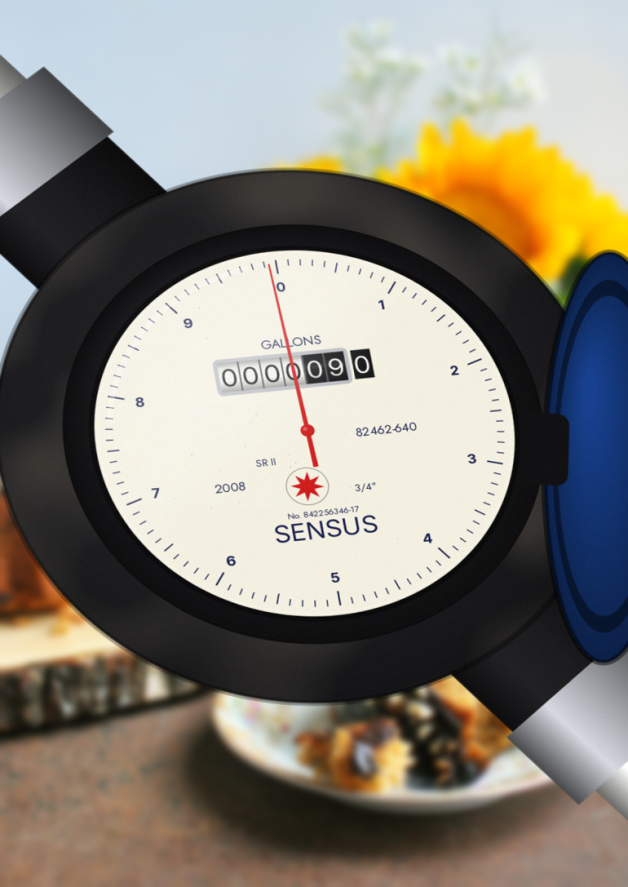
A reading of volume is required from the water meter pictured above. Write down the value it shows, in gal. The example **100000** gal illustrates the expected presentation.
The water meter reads **89.9** gal
